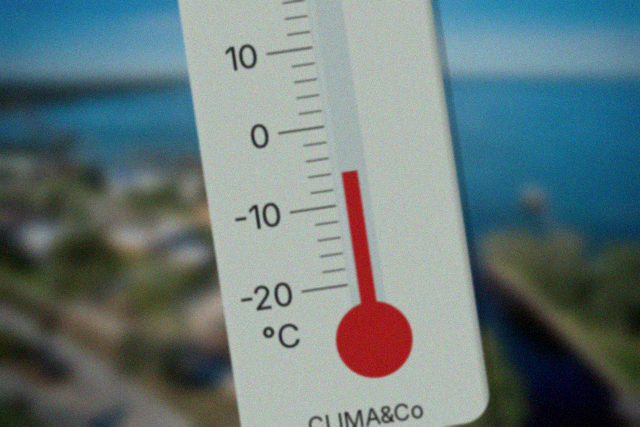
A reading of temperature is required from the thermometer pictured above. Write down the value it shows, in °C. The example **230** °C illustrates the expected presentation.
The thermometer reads **-6** °C
